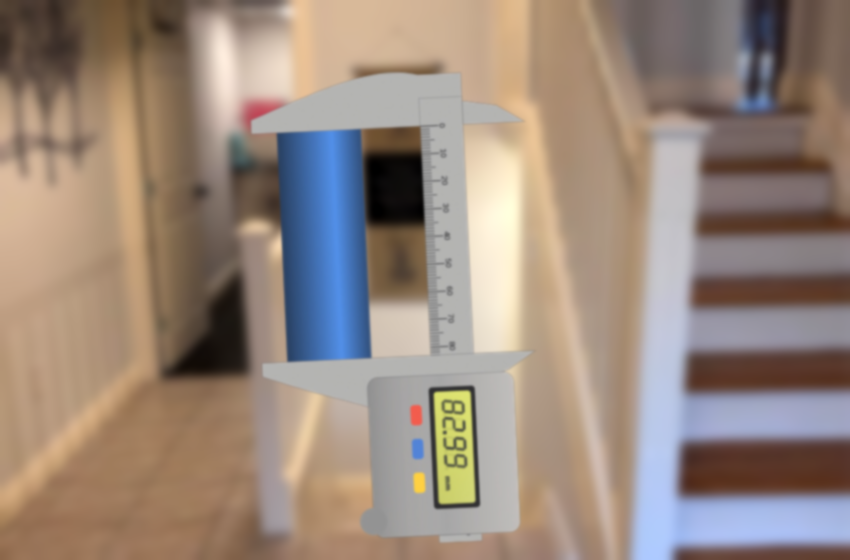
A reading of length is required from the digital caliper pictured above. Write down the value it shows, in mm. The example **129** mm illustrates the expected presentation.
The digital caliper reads **82.99** mm
